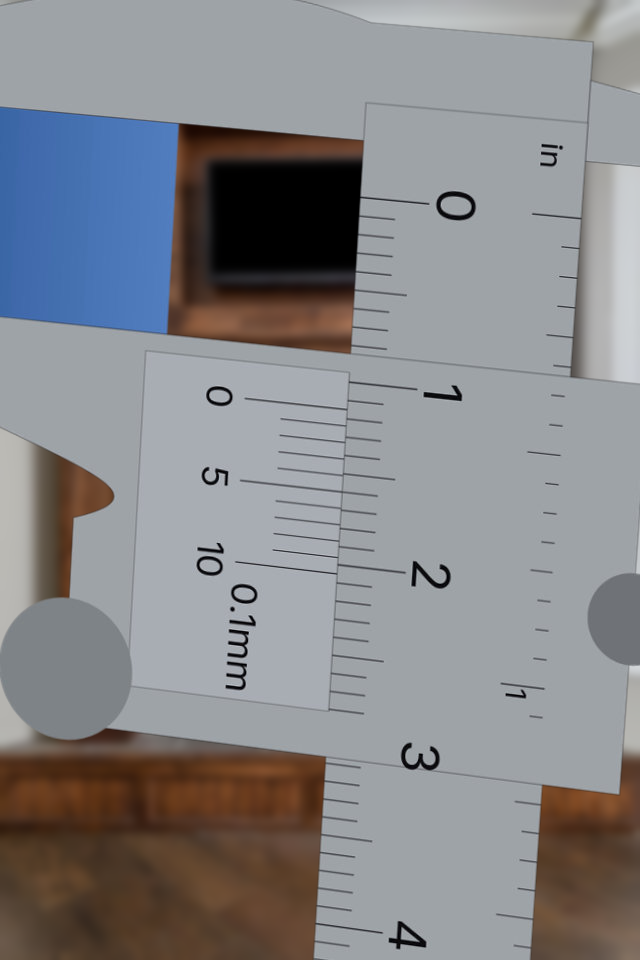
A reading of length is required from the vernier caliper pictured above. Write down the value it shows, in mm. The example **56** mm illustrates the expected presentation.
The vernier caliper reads **11.5** mm
